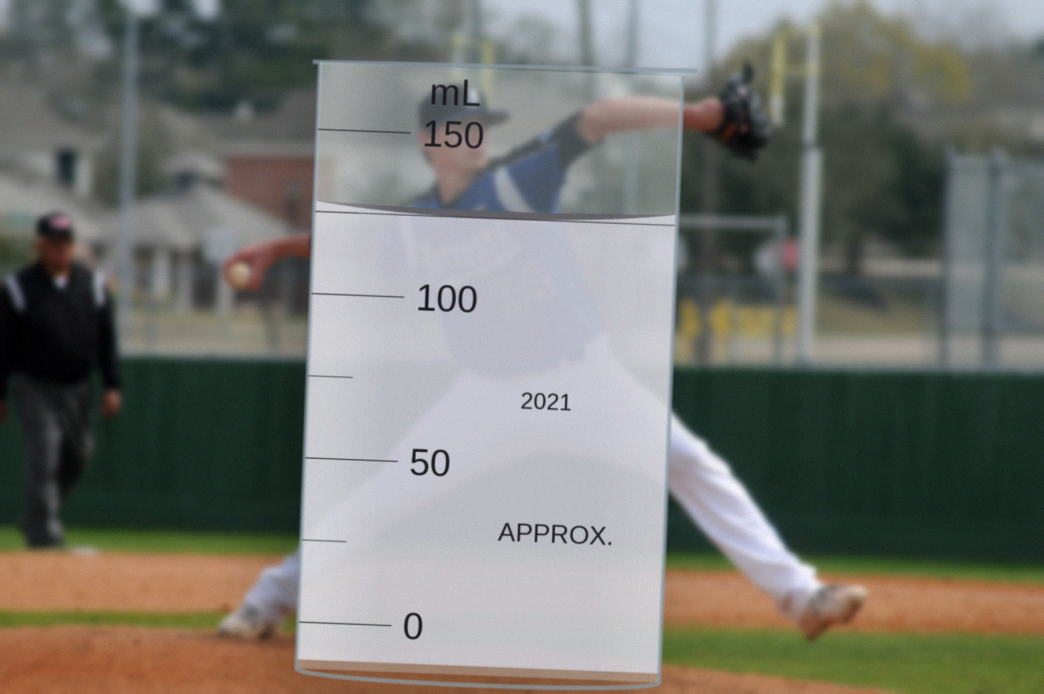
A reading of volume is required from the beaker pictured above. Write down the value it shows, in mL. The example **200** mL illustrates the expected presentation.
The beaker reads **125** mL
